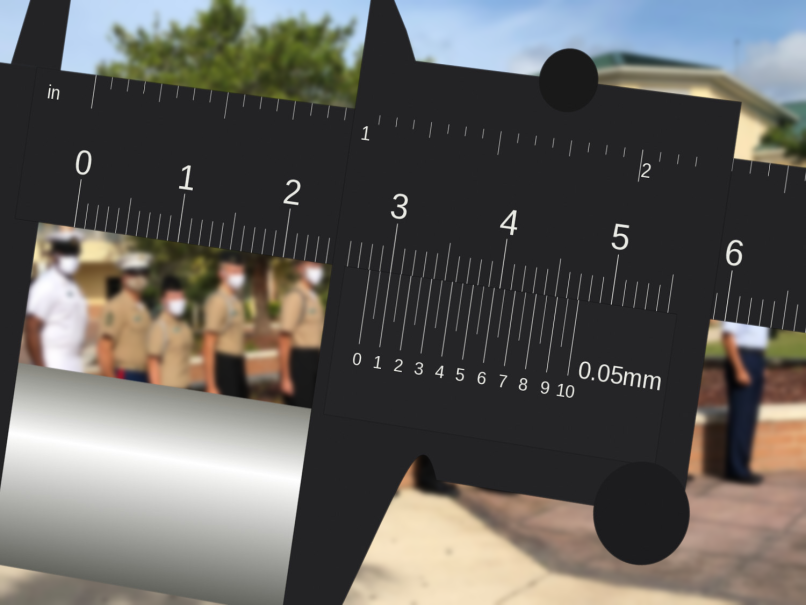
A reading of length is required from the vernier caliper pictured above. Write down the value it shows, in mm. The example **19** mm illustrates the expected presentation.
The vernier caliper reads **28.1** mm
